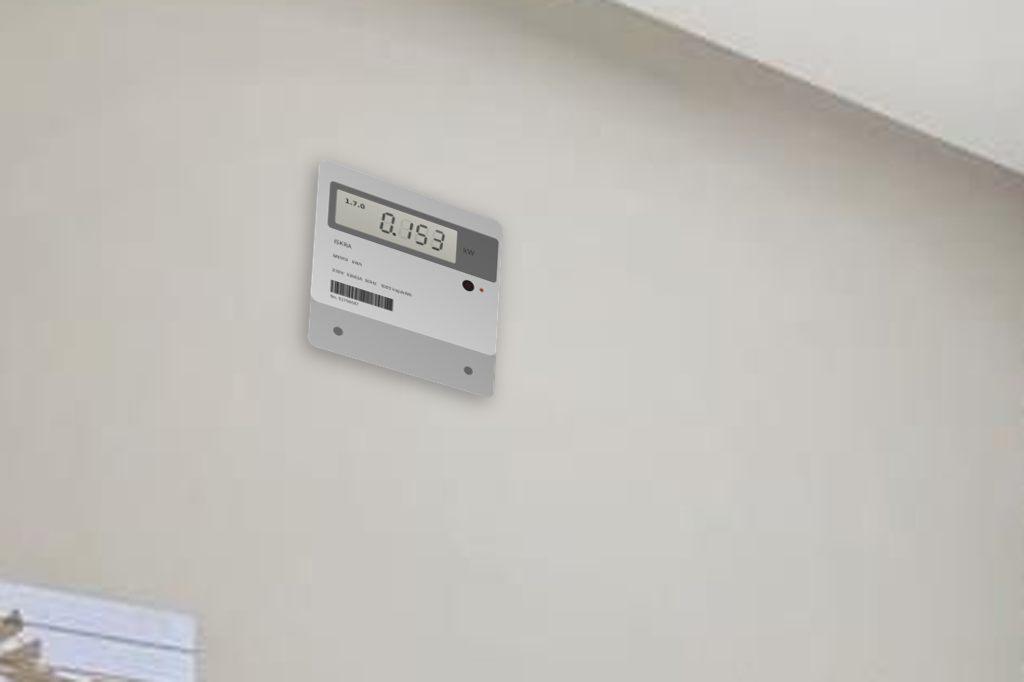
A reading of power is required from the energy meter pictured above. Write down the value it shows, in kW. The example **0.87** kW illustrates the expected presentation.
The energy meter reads **0.153** kW
